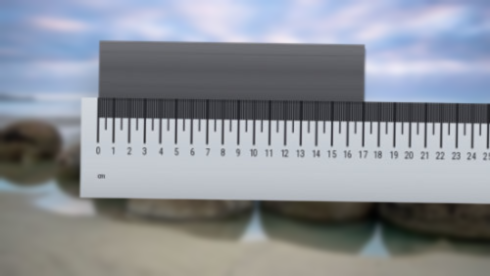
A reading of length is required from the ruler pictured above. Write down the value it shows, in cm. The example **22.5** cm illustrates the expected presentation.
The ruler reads **17** cm
